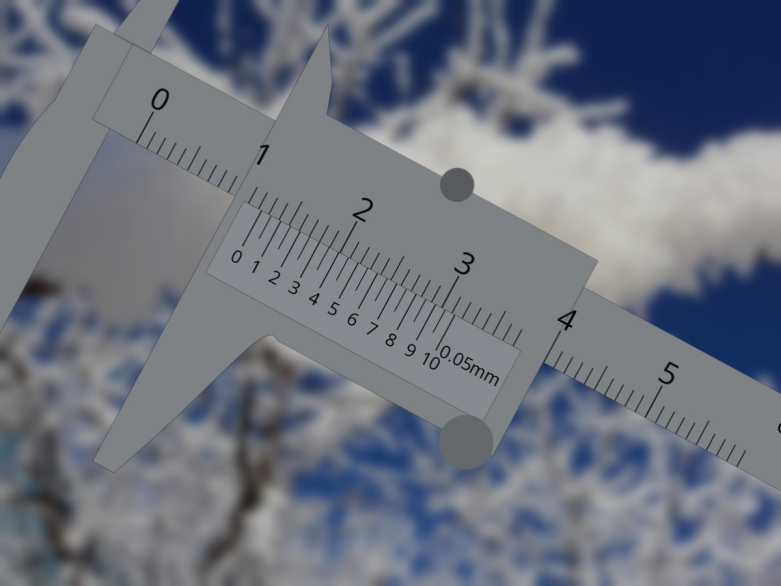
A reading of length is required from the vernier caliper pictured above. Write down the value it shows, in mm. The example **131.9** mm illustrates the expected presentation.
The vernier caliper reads **12.3** mm
